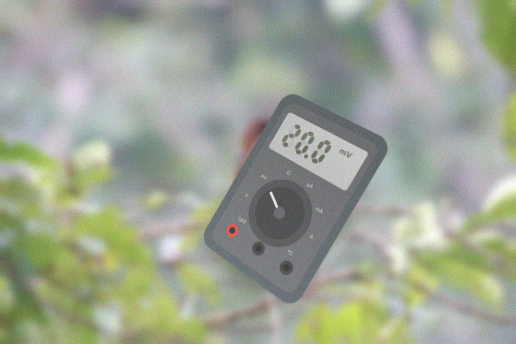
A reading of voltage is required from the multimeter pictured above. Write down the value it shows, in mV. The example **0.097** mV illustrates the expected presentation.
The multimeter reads **20.0** mV
